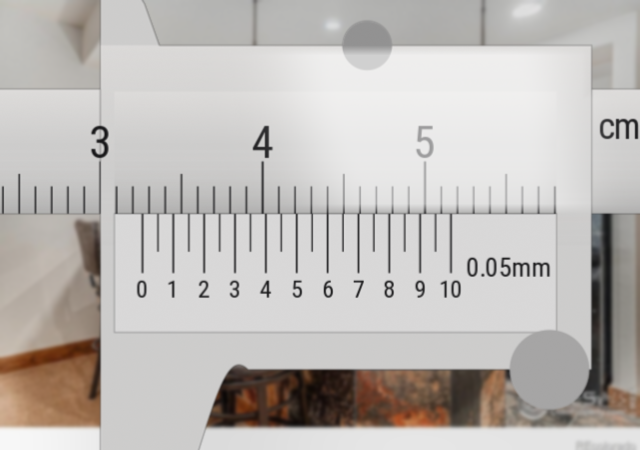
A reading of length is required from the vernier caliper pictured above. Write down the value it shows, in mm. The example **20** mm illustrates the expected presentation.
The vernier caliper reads **32.6** mm
